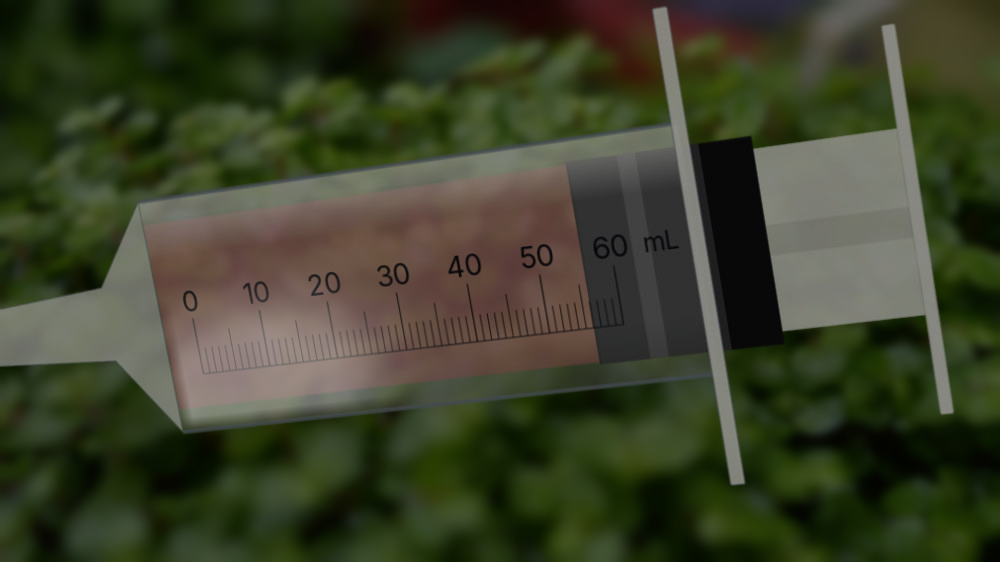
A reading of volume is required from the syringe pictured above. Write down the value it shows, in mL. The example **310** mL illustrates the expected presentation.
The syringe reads **56** mL
